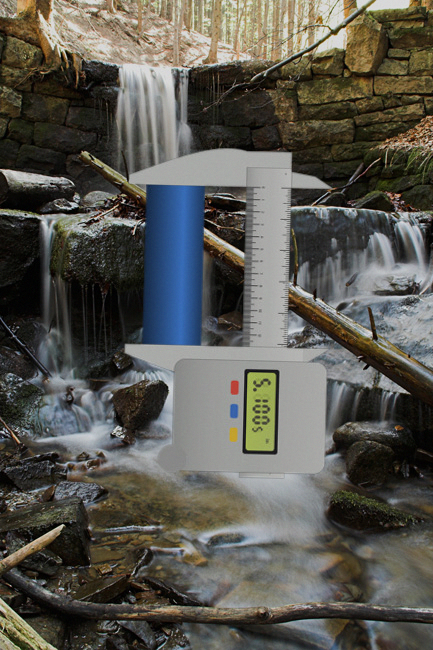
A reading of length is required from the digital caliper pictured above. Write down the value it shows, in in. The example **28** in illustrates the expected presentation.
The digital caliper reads **5.1005** in
